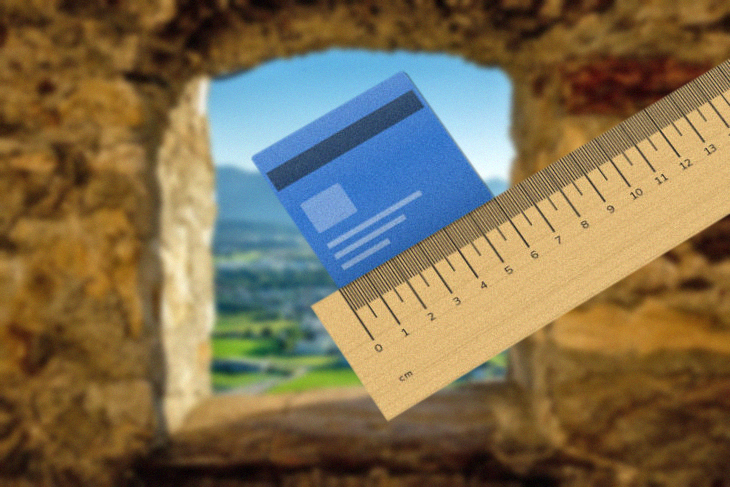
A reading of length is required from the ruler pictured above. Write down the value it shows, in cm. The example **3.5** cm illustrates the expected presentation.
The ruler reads **6** cm
